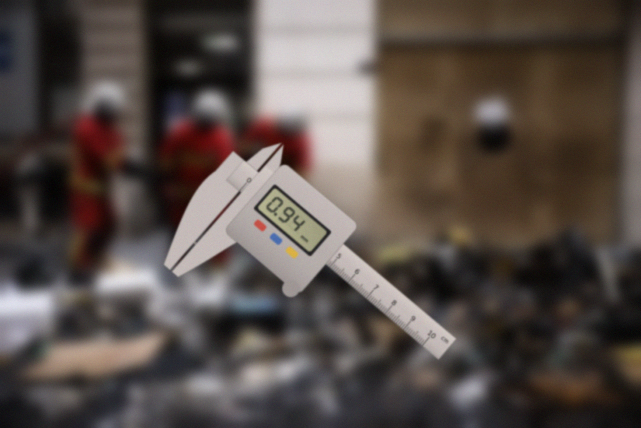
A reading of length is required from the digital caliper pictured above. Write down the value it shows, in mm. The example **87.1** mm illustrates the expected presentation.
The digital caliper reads **0.94** mm
